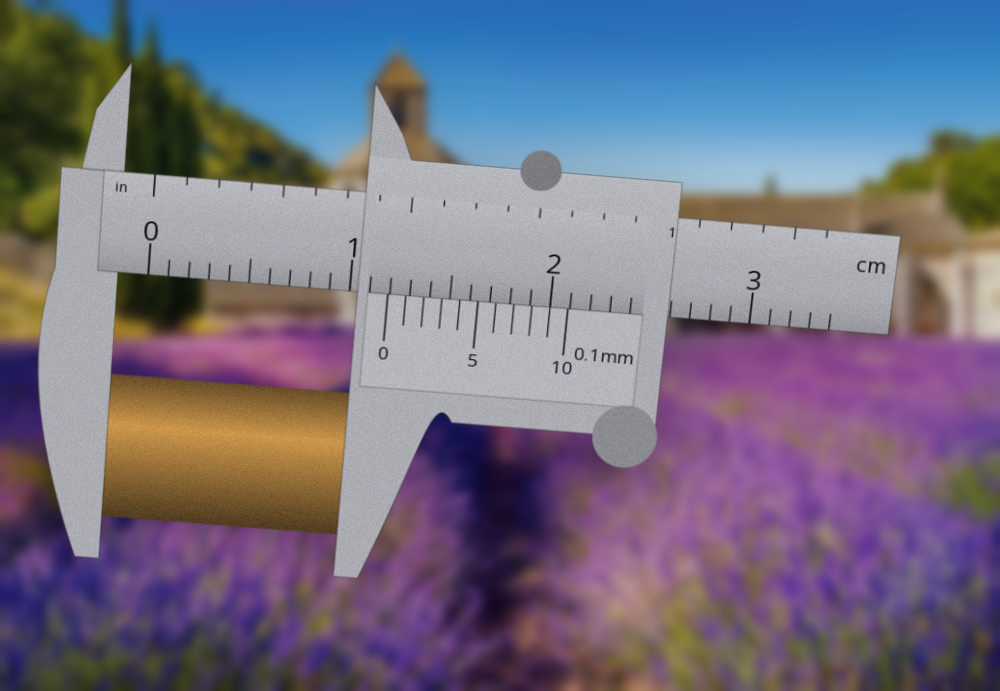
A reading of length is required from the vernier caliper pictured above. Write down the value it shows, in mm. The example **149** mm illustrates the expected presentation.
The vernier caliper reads **11.9** mm
